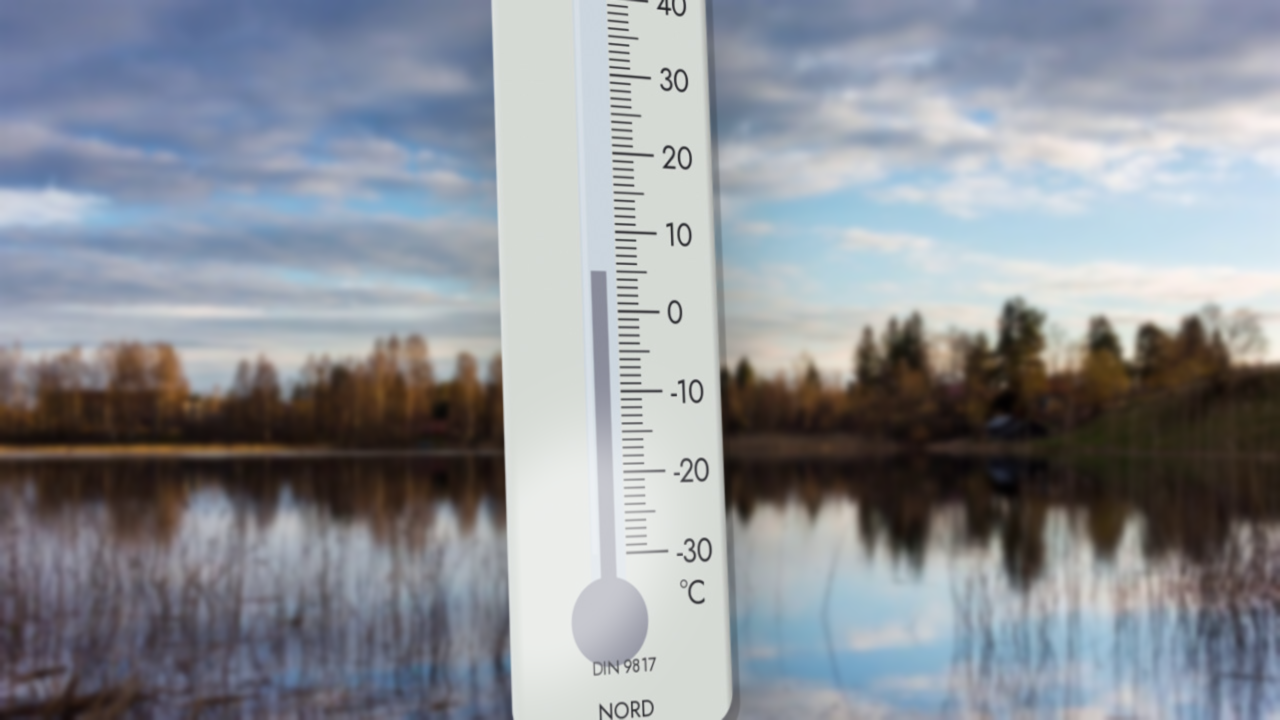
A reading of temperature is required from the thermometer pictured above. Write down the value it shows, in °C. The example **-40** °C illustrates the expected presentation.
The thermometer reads **5** °C
